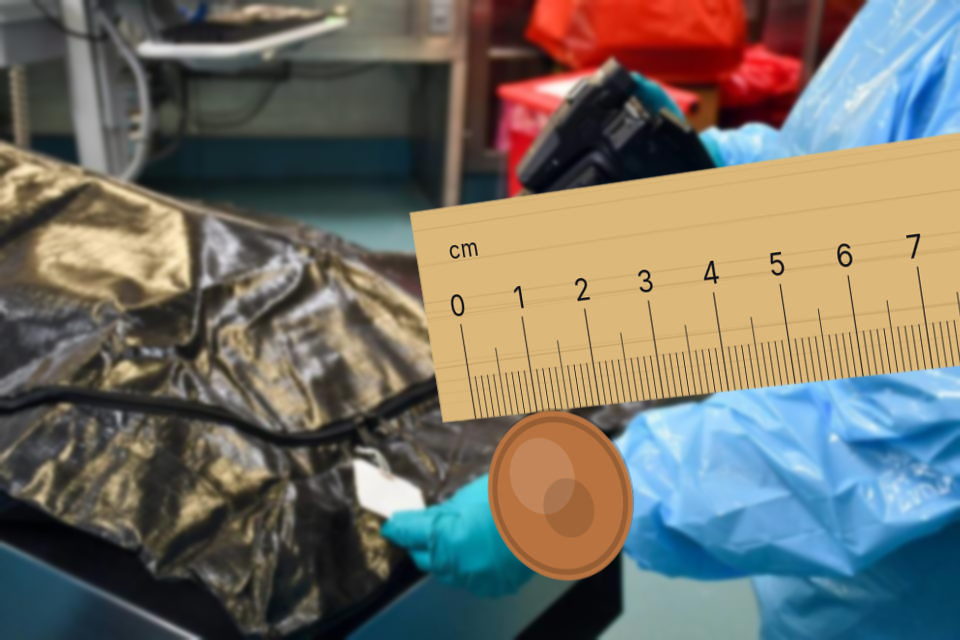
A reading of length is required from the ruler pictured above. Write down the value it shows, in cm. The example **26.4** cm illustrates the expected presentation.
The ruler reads **2.3** cm
